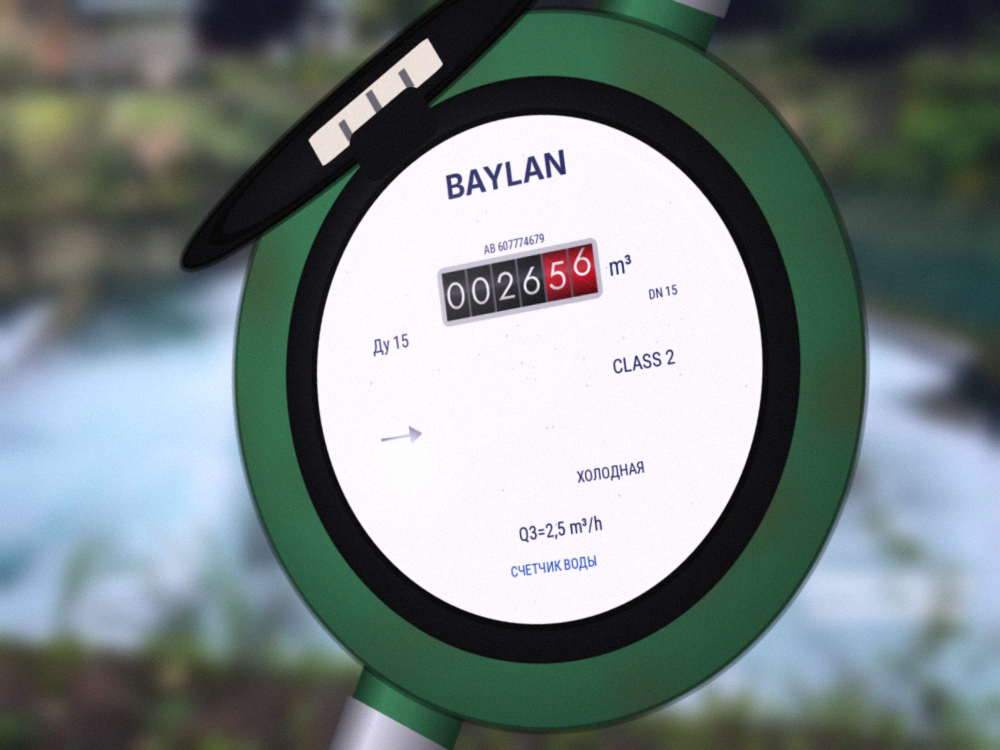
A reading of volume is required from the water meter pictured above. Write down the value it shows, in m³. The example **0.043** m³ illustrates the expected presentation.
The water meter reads **26.56** m³
